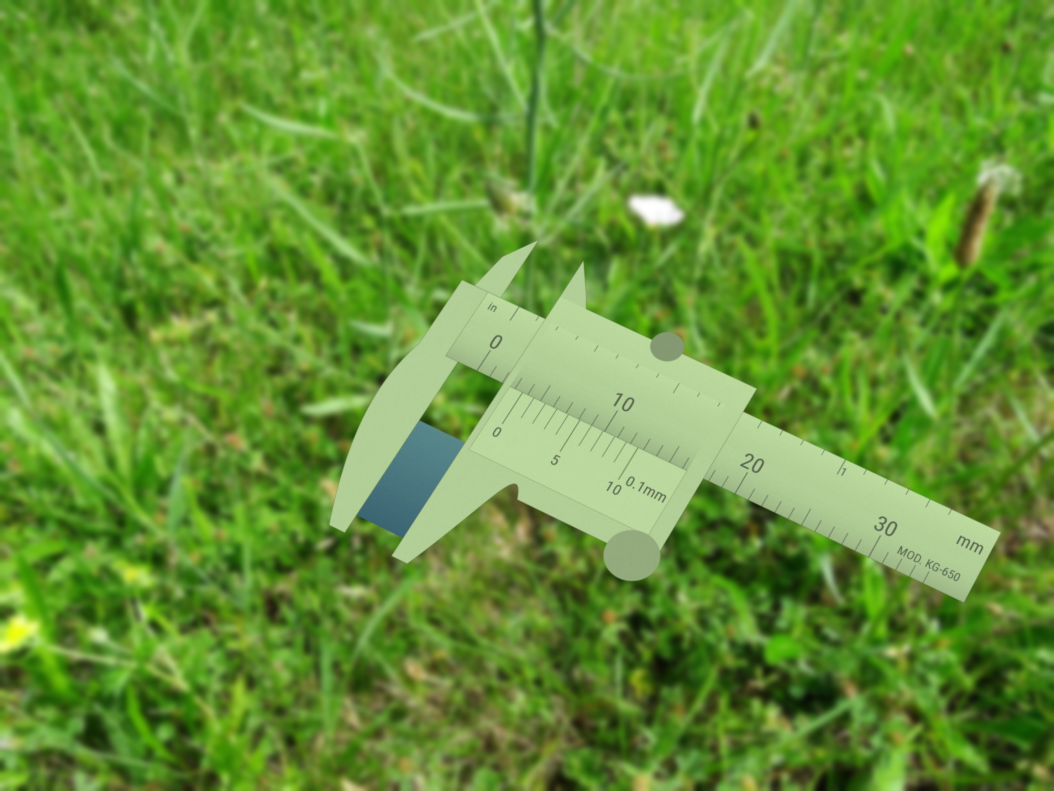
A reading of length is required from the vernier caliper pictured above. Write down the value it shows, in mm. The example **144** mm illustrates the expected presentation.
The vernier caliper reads **3.6** mm
